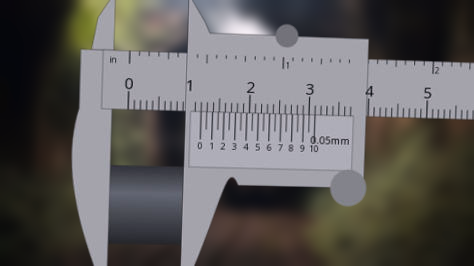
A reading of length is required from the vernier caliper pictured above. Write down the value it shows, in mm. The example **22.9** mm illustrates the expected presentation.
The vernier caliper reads **12.0** mm
